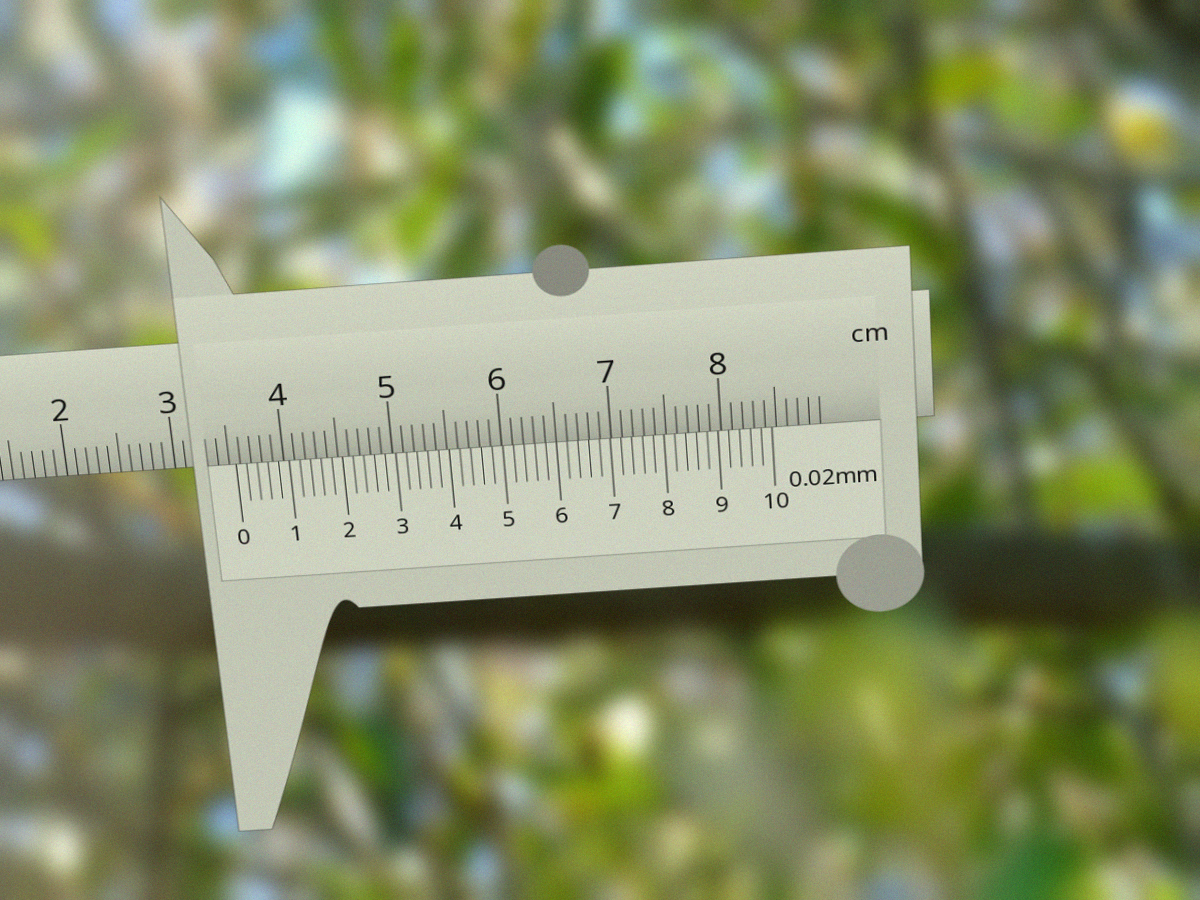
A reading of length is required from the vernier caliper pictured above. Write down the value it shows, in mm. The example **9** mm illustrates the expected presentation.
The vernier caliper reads **35.6** mm
